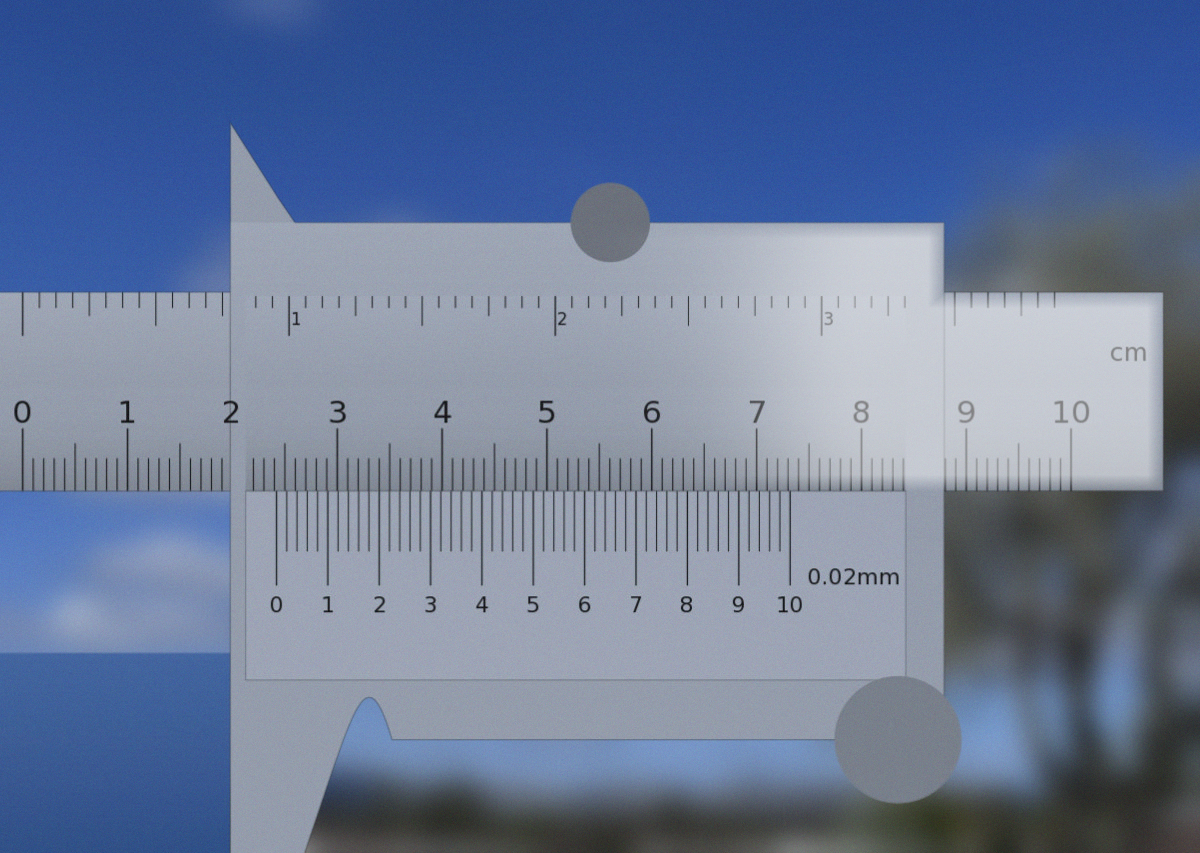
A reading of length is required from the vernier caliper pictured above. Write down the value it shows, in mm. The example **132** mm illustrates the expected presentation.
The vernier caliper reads **24.2** mm
